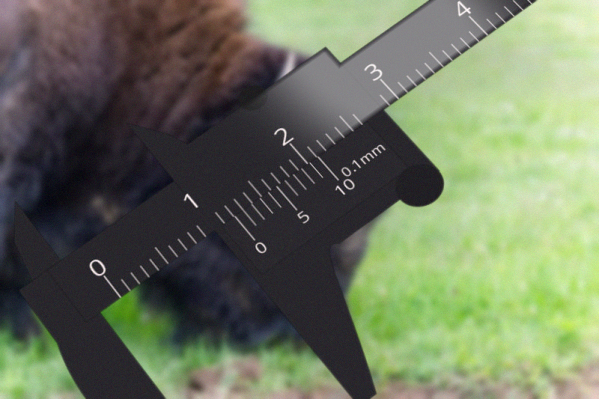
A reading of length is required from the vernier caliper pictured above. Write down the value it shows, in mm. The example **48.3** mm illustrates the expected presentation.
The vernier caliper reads **12.1** mm
